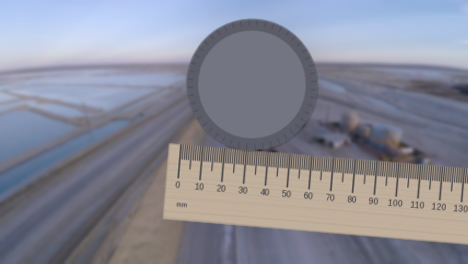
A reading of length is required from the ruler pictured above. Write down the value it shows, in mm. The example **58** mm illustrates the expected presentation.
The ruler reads **60** mm
